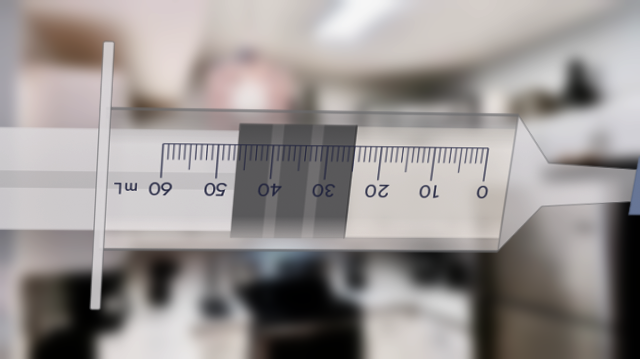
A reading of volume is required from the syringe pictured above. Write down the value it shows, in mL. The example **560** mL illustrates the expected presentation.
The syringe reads **25** mL
